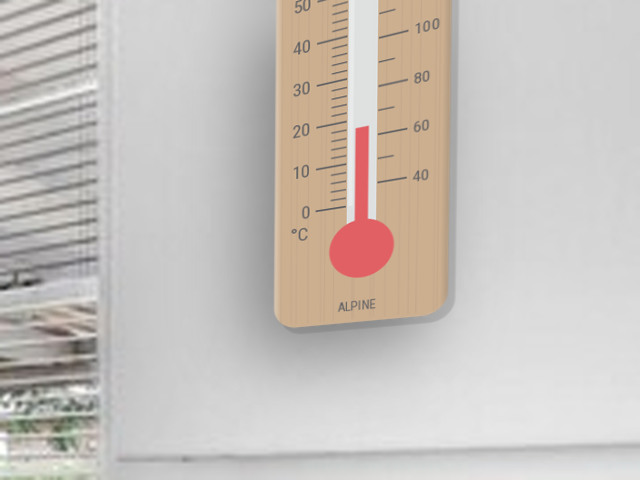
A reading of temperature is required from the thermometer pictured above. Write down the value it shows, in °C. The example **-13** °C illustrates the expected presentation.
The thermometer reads **18** °C
